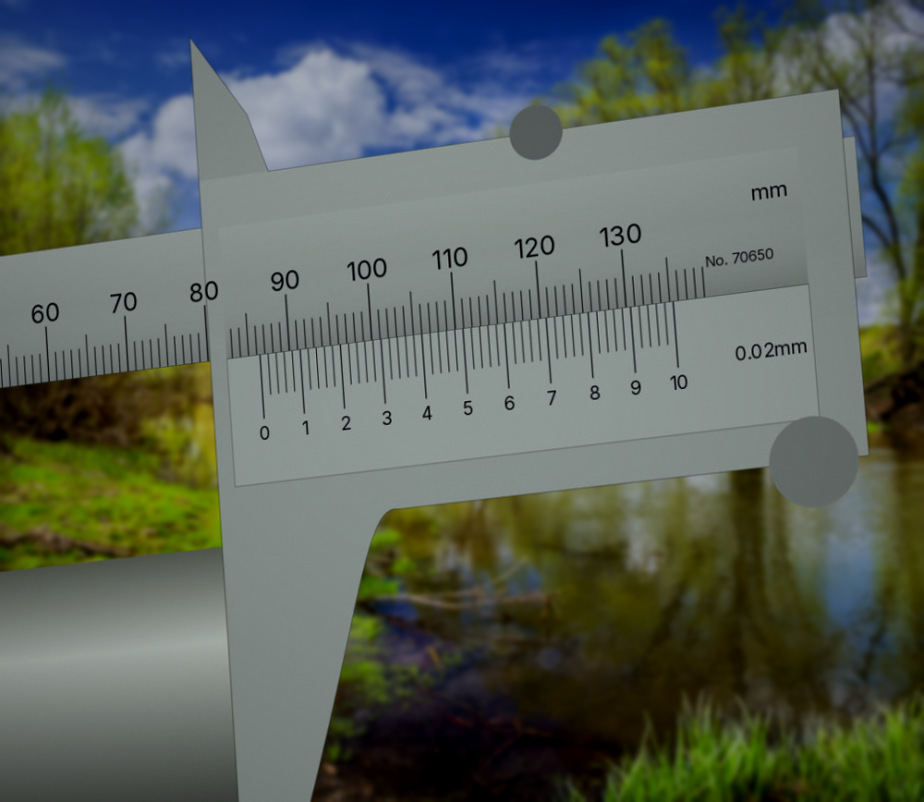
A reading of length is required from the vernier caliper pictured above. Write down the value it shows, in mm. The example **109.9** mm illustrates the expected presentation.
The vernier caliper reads **86.4** mm
